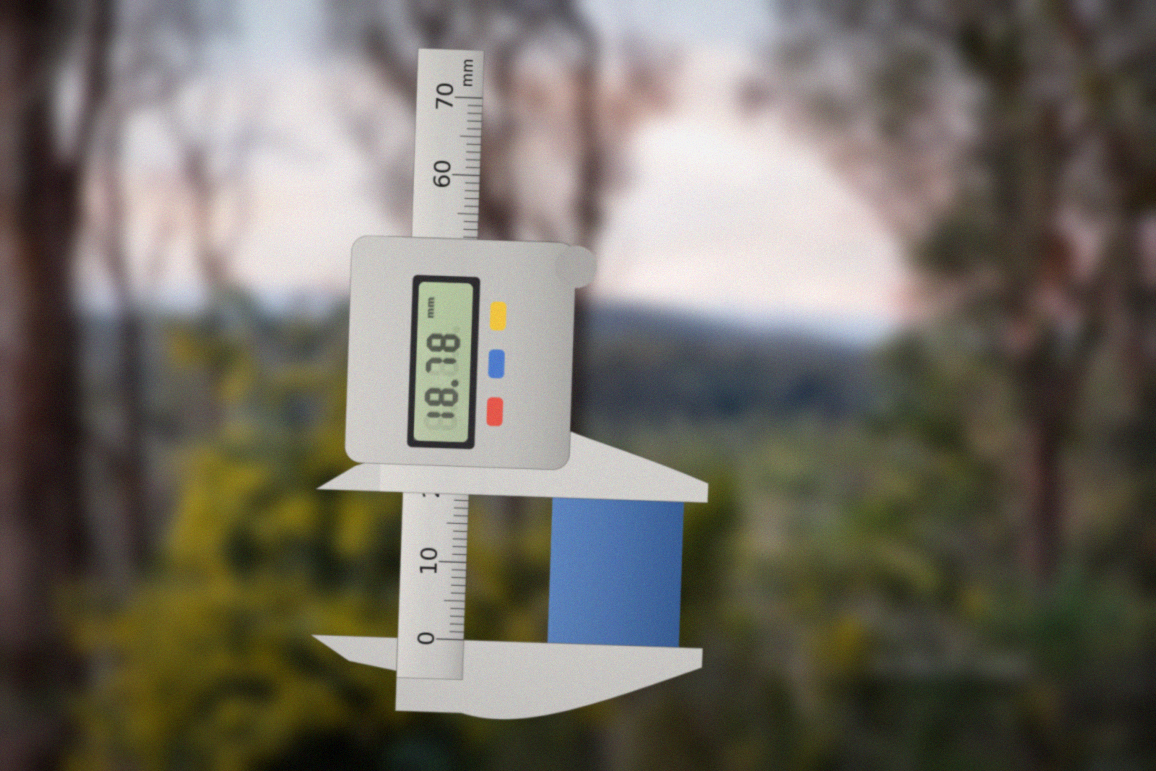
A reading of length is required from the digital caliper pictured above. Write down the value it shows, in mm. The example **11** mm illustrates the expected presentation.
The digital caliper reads **18.78** mm
